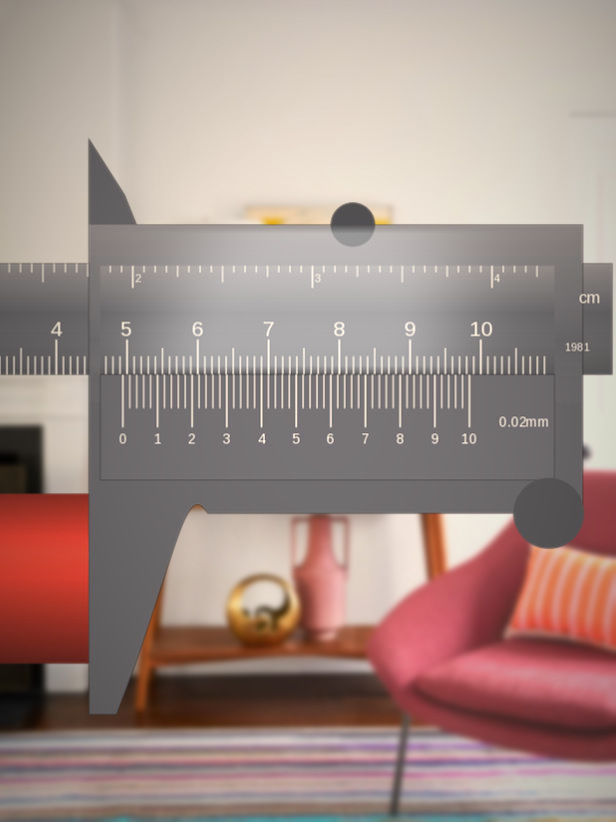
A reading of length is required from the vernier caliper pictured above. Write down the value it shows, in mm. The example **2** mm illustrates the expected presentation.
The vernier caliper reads **49.4** mm
